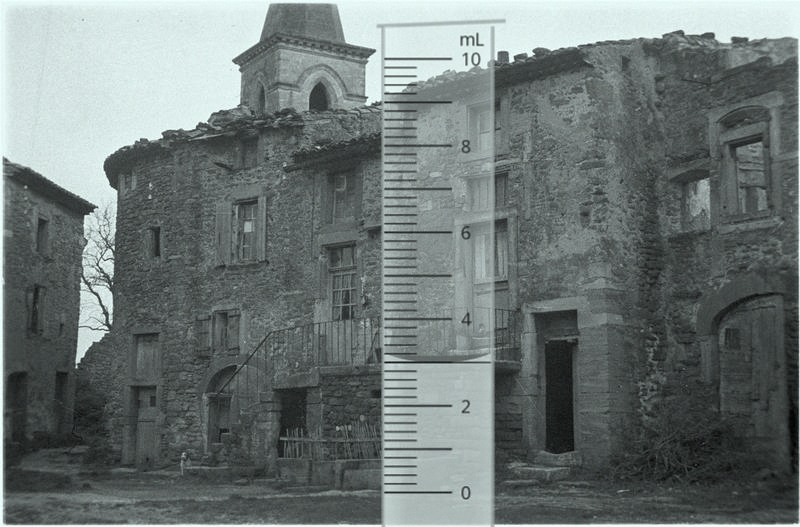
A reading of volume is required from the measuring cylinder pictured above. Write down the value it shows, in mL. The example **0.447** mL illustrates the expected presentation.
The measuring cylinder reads **3** mL
